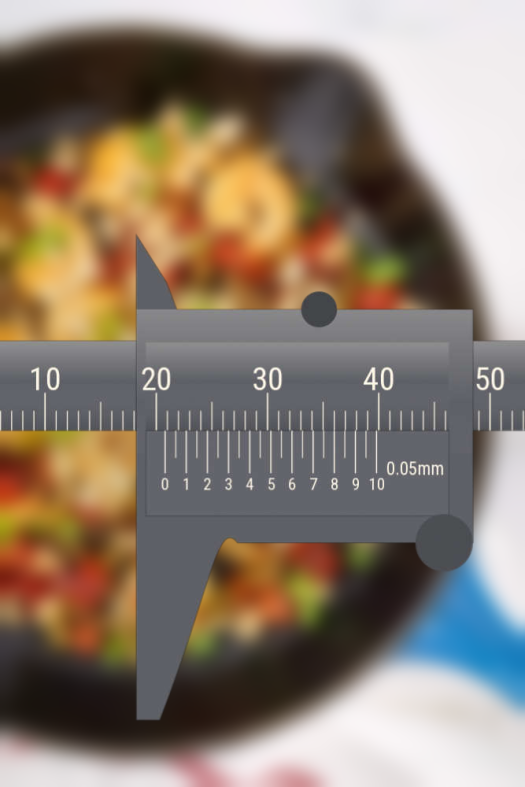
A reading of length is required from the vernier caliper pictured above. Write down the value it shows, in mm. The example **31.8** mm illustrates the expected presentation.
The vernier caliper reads **20.8** mm
